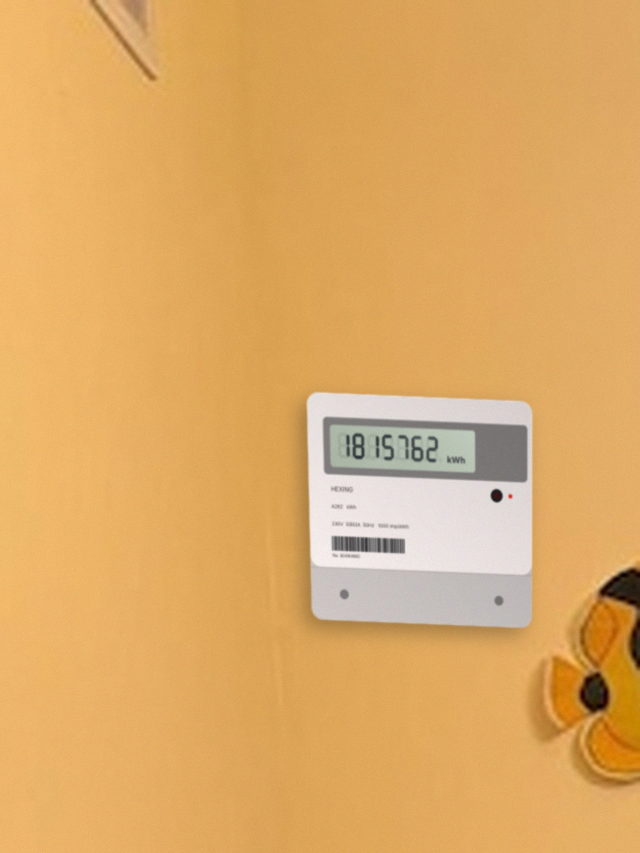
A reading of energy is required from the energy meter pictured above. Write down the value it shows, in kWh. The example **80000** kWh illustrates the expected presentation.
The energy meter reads **1815762** kWh
